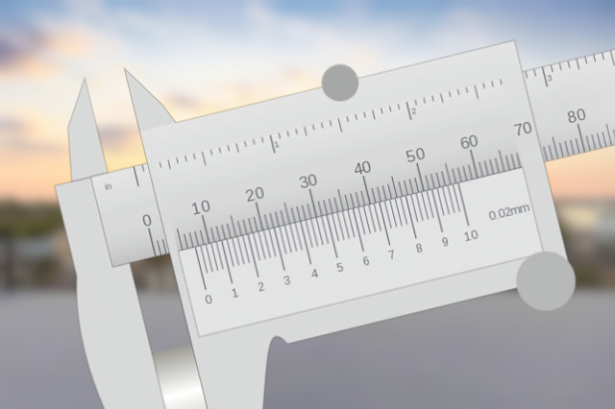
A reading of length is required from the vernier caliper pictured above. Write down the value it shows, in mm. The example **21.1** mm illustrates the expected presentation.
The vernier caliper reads **7.4** mm
